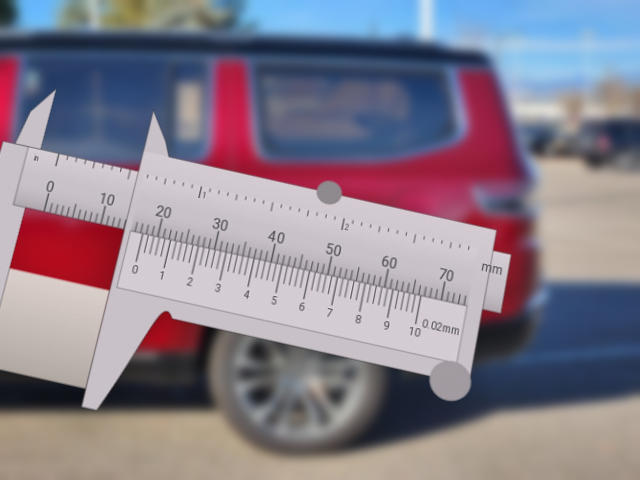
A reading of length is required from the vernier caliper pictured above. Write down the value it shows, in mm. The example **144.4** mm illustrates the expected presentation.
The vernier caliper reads **17.4** mm
